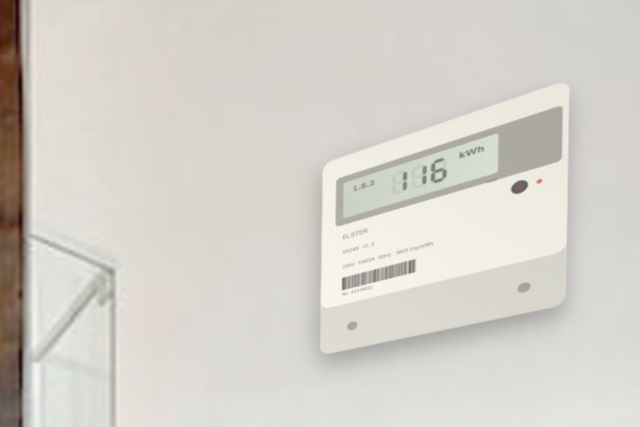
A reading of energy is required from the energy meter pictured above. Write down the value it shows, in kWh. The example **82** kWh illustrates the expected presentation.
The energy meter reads **116** kWh
